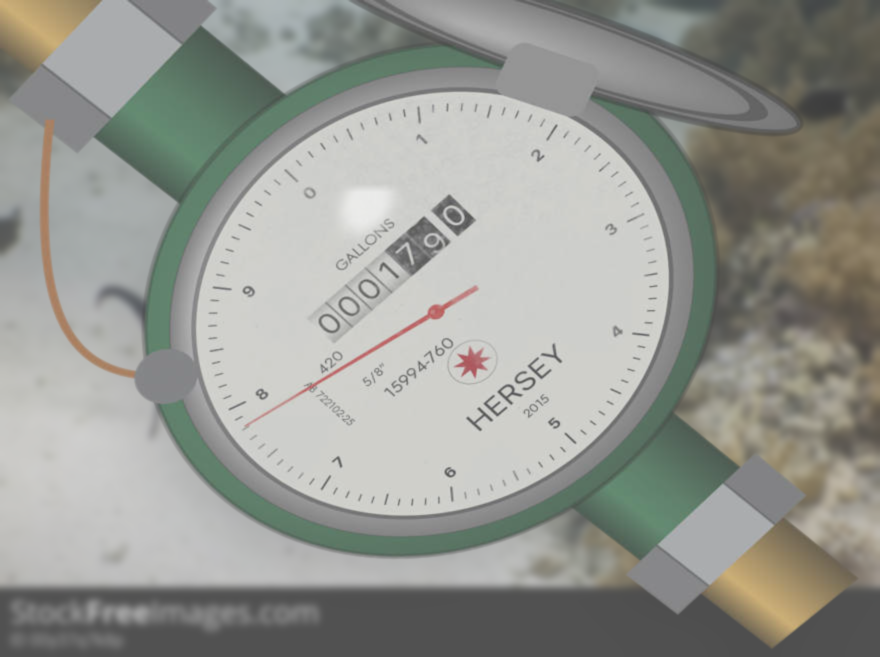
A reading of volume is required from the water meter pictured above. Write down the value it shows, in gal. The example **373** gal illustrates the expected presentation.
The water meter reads **1787.8** gal
